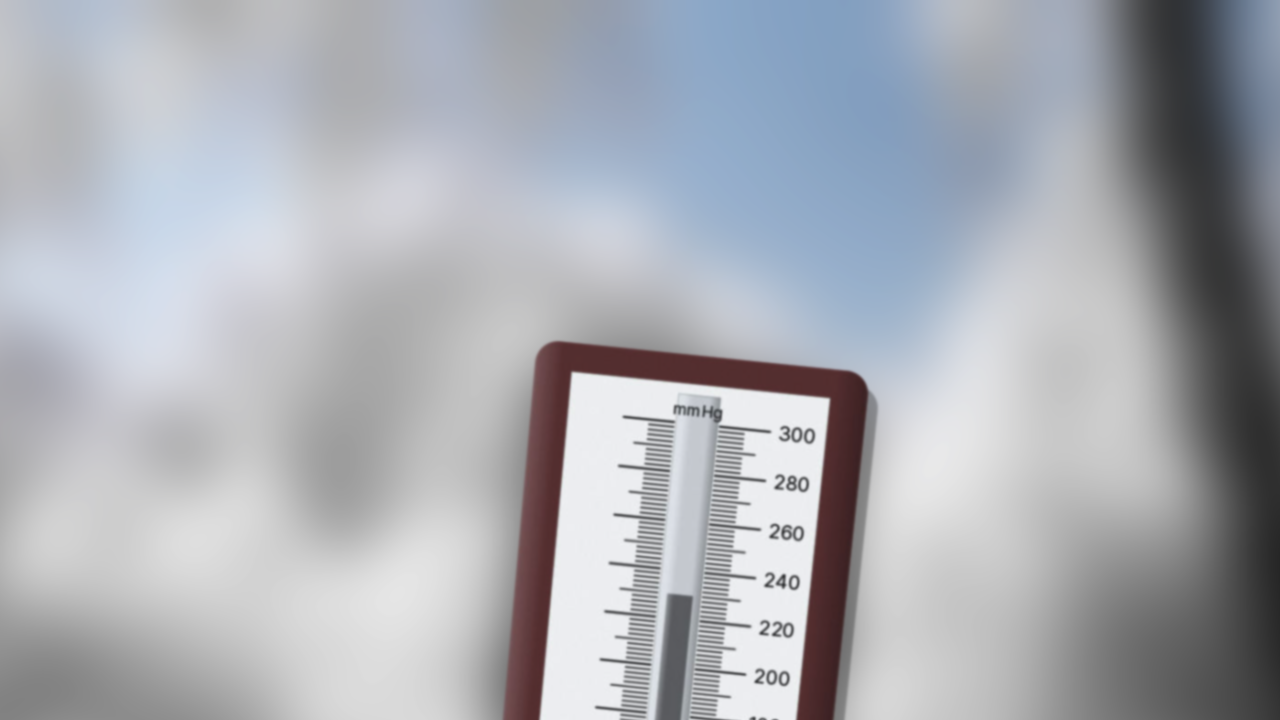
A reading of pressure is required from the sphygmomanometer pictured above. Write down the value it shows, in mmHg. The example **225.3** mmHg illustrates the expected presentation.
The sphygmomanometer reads **230** mmHg
